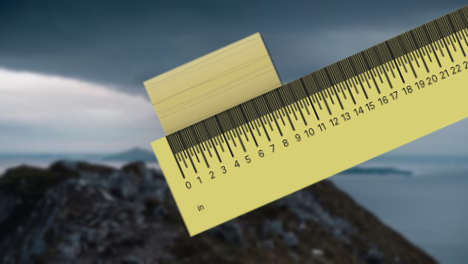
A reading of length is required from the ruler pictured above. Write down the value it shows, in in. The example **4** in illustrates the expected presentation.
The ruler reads **9.5** in
